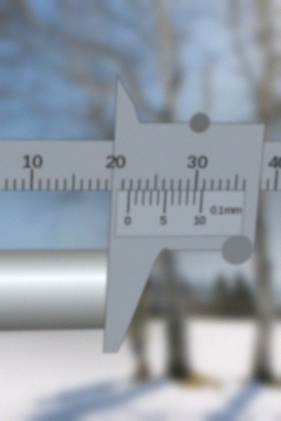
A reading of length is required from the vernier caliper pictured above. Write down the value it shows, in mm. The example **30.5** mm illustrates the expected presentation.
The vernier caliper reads **21.8** mm
